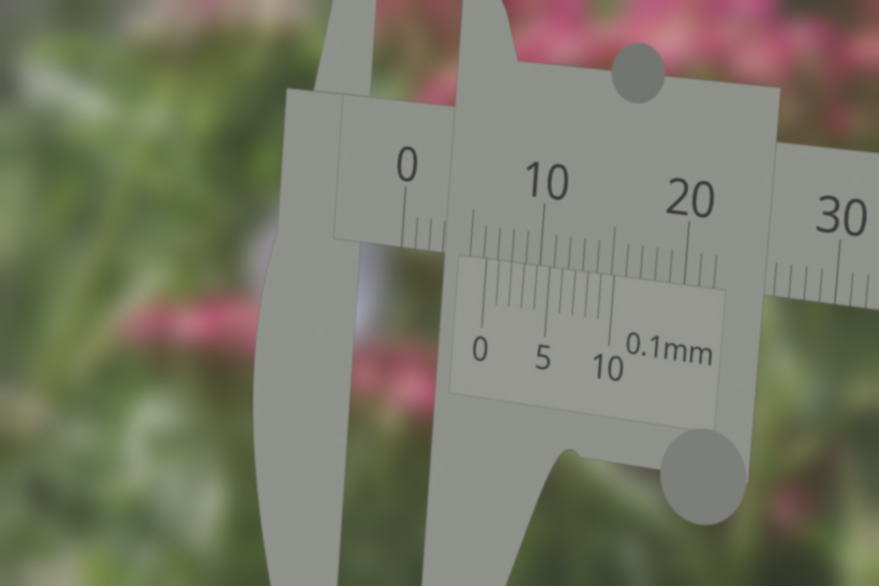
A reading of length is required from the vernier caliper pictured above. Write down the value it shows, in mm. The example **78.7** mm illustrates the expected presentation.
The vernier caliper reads **6.2** mm
